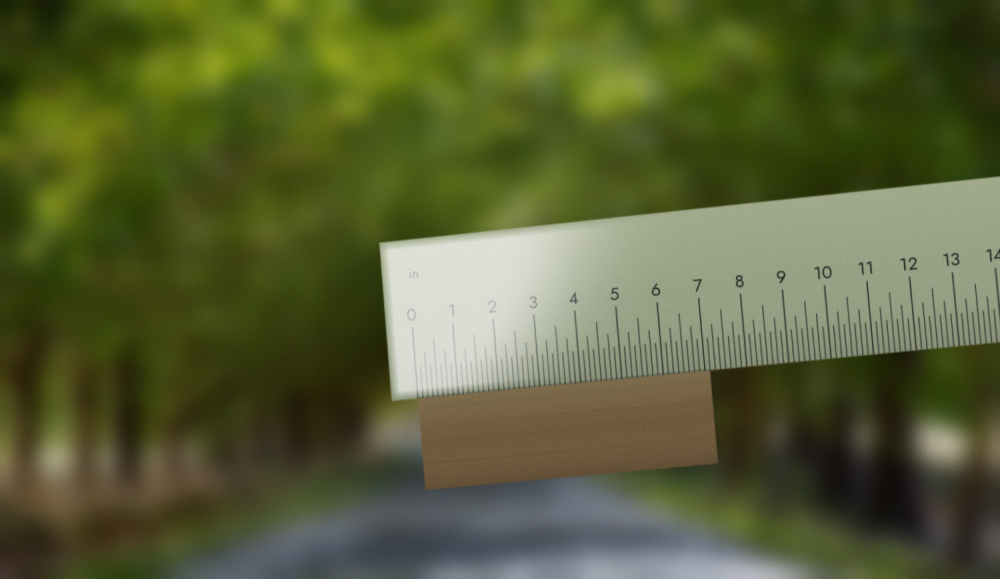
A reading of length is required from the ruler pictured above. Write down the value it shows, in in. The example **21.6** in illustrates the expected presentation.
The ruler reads **7.125** in
